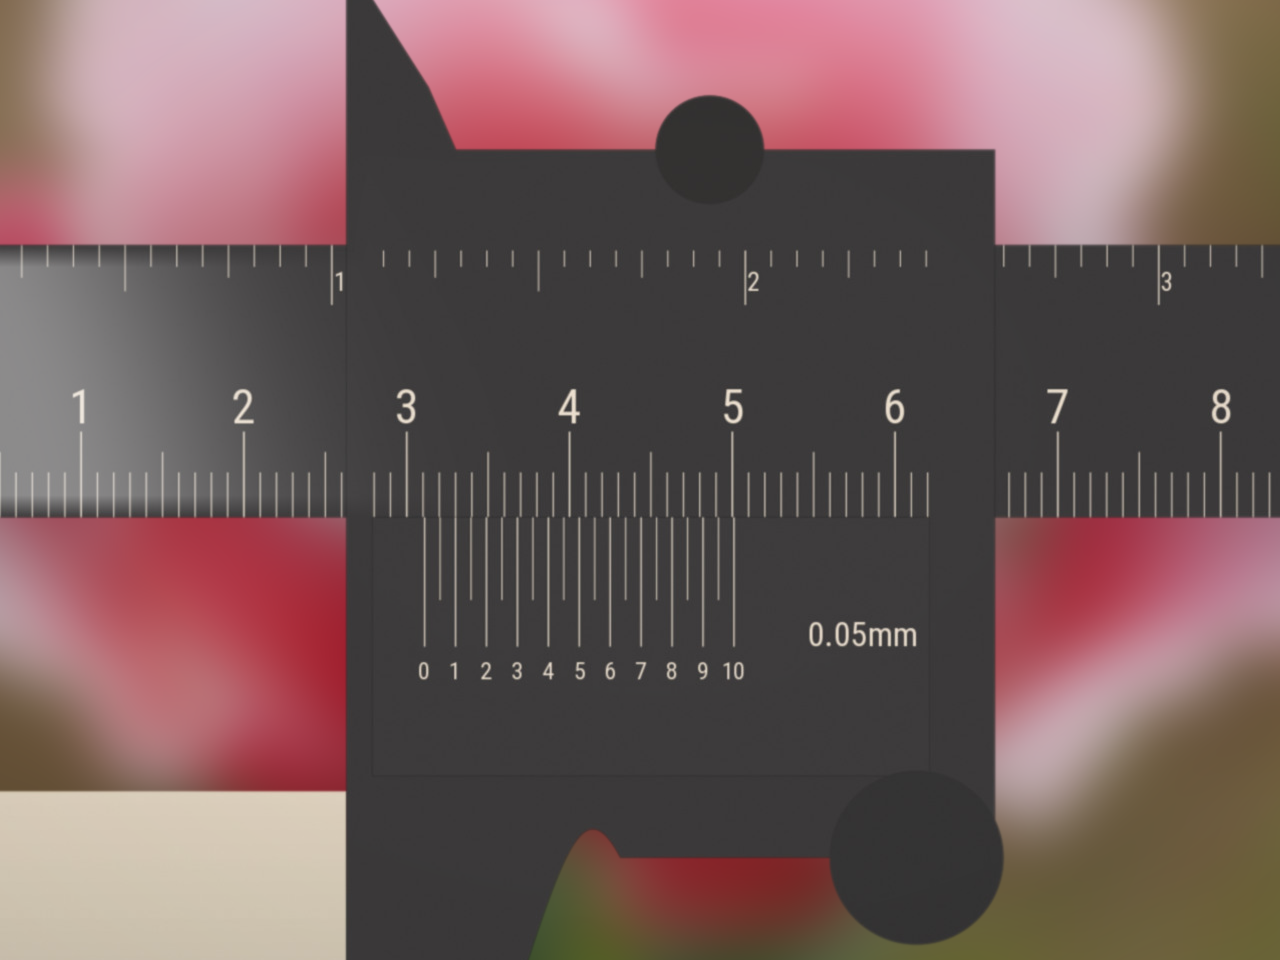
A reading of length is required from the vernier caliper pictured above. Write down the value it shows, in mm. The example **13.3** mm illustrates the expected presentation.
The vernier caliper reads **31.1** mm
